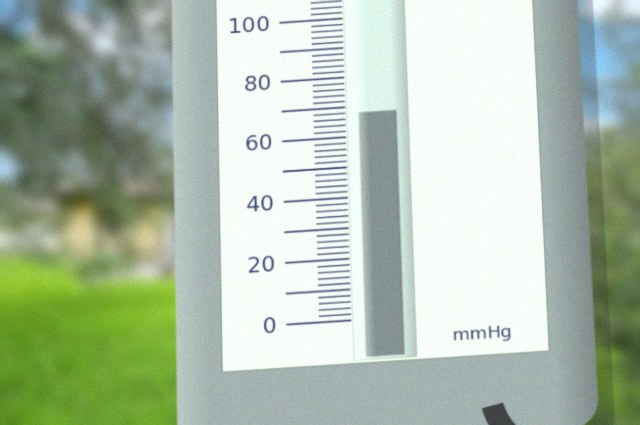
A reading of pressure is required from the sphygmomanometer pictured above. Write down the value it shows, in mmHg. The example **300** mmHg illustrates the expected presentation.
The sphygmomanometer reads **68** mmHg
